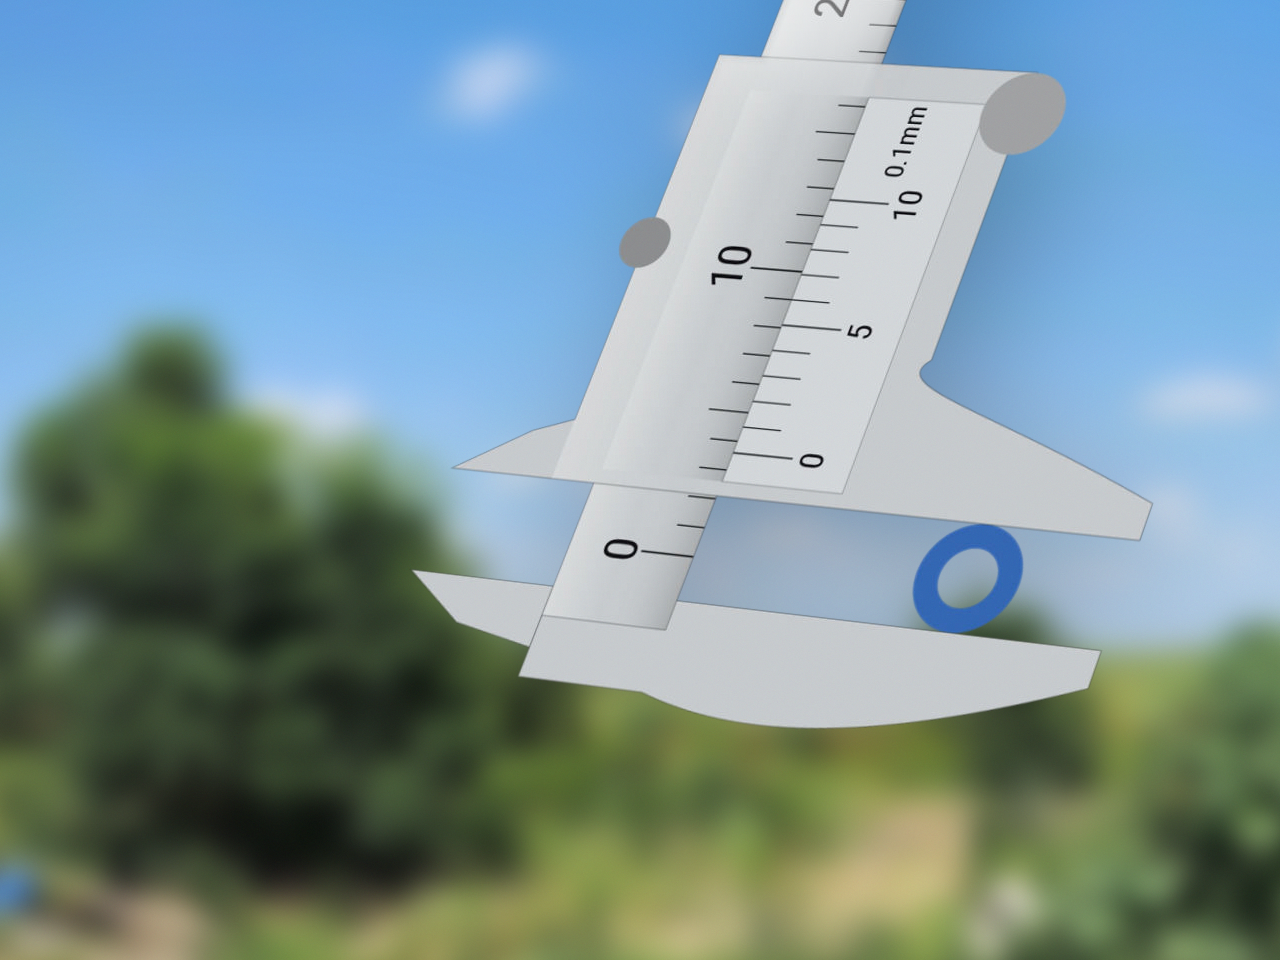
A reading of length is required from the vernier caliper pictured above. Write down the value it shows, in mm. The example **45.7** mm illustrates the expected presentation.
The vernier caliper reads **3.6** mm
